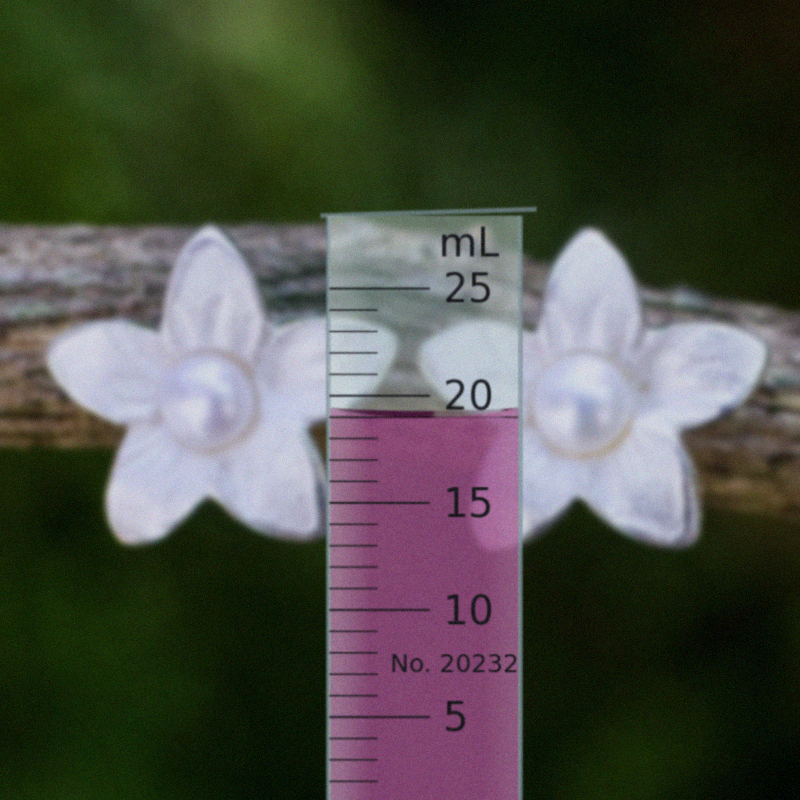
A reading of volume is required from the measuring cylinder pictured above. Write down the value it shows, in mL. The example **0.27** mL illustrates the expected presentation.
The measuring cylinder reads **19** mL
